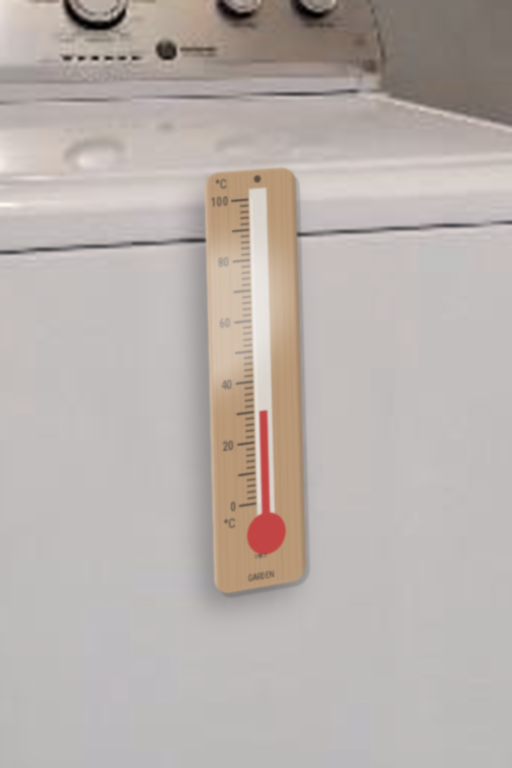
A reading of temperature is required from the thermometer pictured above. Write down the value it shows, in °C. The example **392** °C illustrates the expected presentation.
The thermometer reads **30** °C
